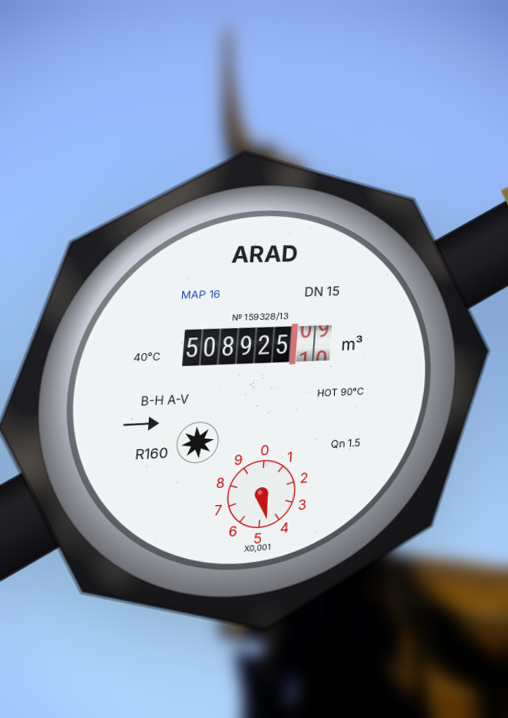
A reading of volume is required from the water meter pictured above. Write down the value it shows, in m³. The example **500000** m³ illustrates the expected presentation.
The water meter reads **508925.094** m³
